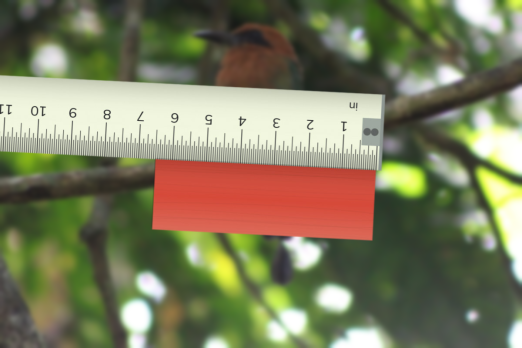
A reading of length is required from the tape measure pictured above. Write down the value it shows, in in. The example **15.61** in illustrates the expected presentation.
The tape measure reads **6.5** in
